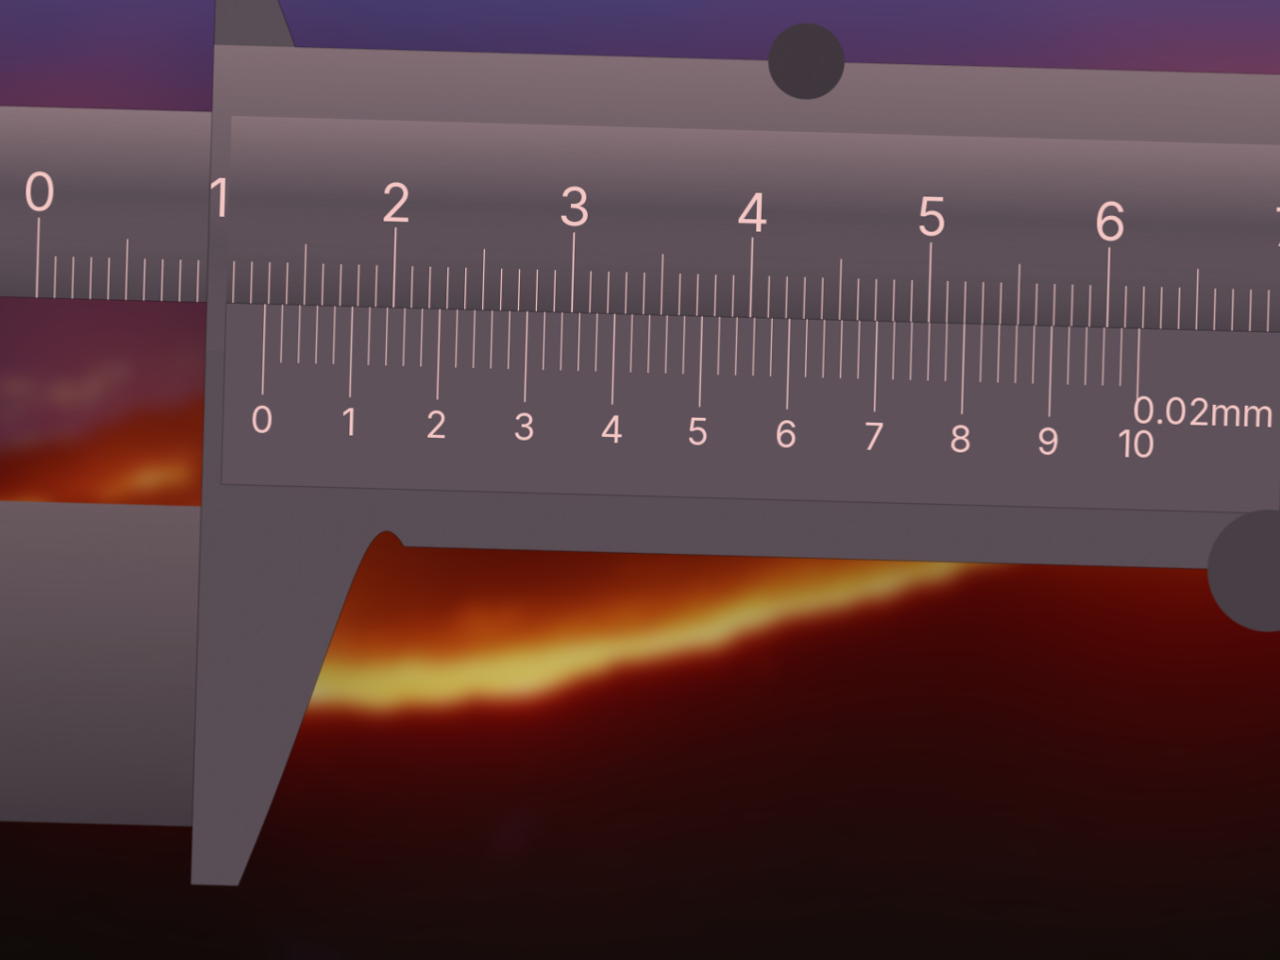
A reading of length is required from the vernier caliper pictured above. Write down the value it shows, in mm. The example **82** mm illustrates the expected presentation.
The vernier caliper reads **12.8** mm
